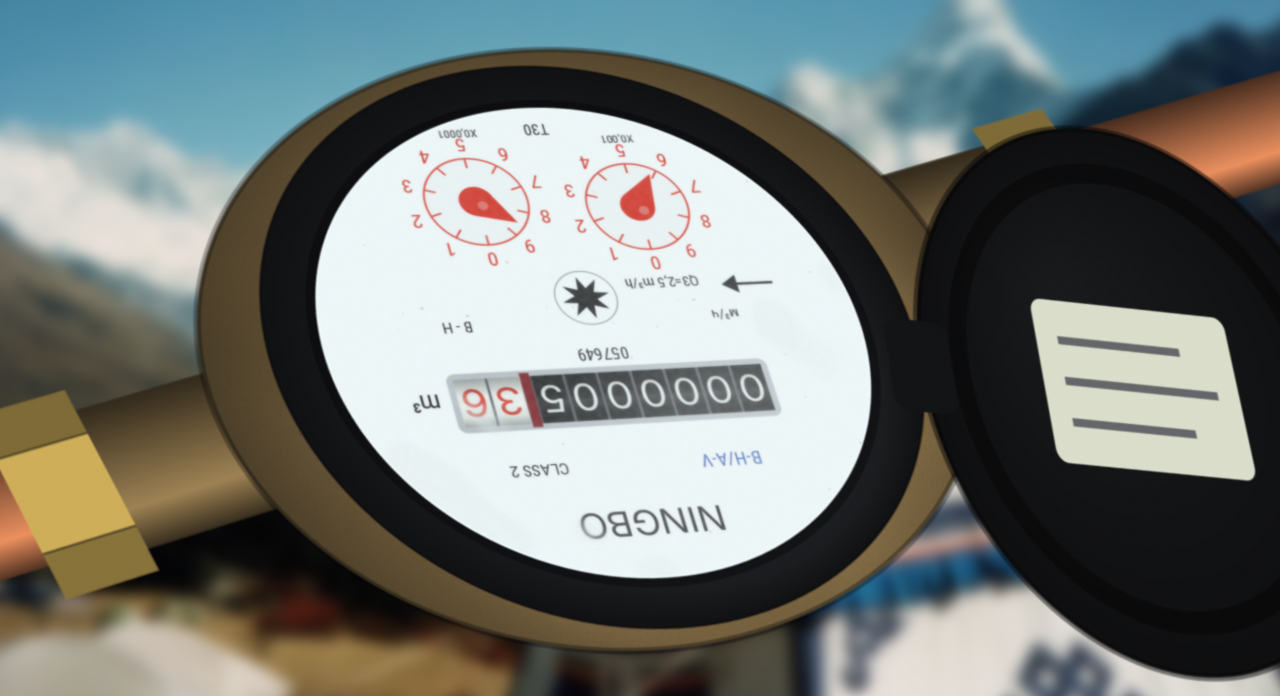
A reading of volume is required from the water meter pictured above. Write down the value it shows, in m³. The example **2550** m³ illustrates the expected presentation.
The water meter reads **5.3658** m³
